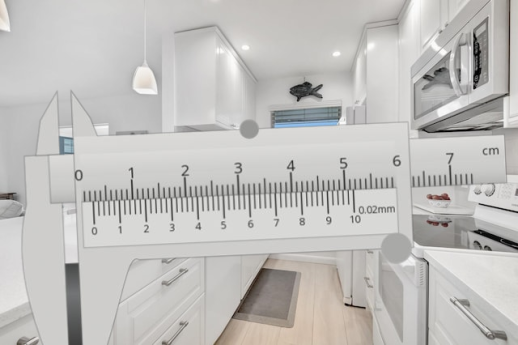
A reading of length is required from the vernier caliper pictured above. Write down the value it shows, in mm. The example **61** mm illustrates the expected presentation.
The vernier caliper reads **2.6** mm
